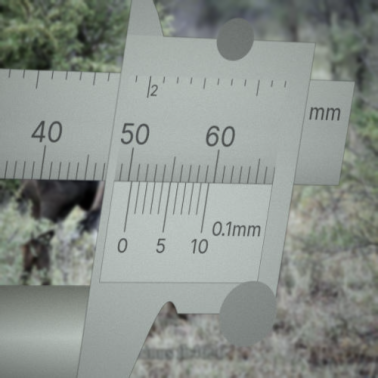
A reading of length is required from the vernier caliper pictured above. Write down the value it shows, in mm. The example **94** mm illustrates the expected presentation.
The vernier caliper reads **50.4** mm
